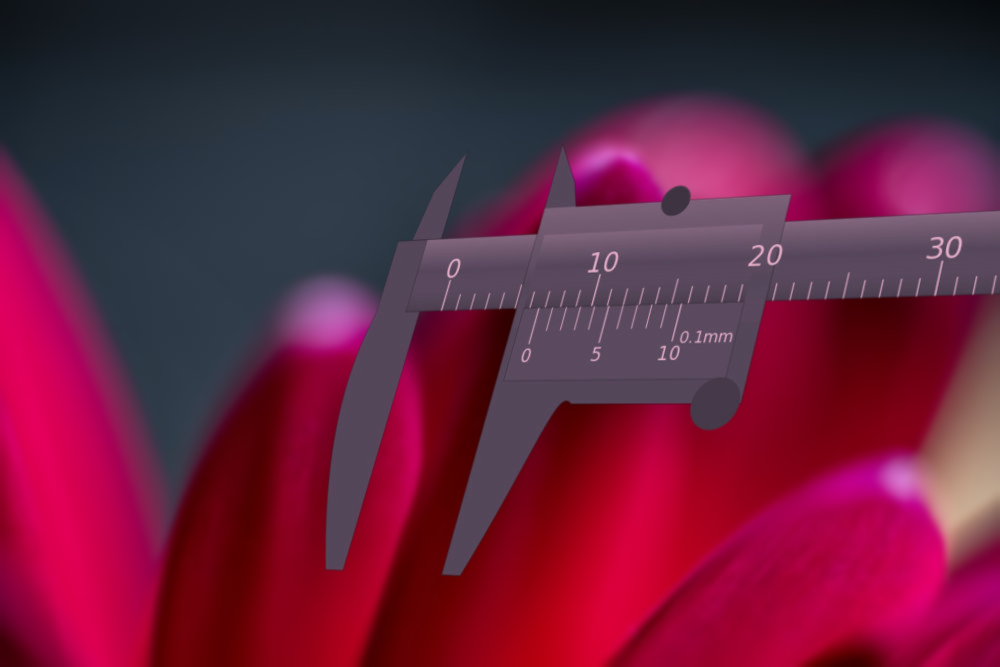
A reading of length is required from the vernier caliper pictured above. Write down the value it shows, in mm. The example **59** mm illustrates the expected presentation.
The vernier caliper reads **6.6** mm
